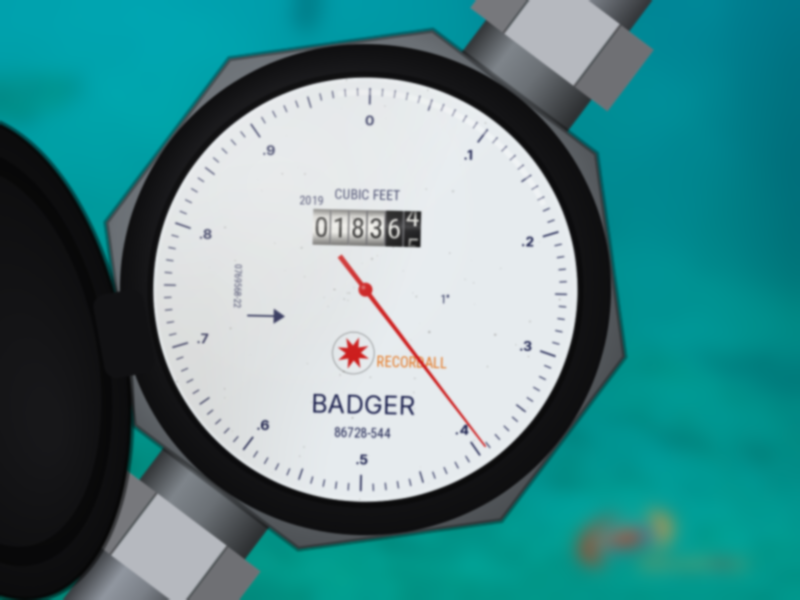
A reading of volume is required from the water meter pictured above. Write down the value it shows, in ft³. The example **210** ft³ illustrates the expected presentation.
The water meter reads **18364.39** ft³
